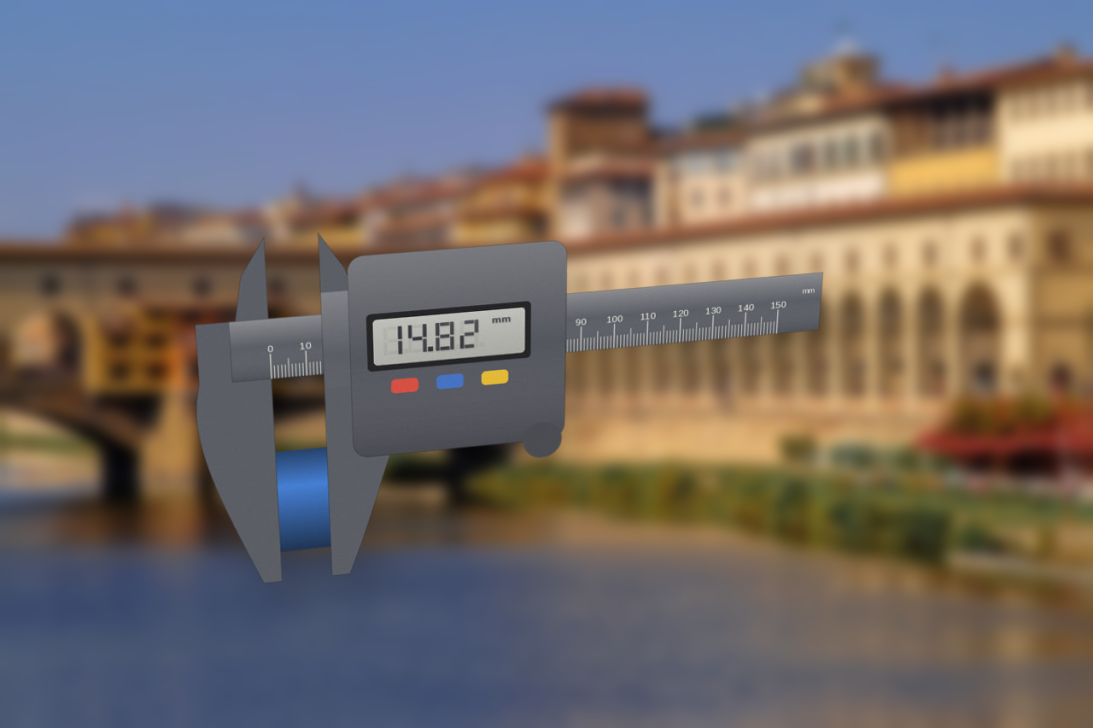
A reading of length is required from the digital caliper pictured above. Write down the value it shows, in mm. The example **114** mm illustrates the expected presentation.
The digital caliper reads **14.82** mm
